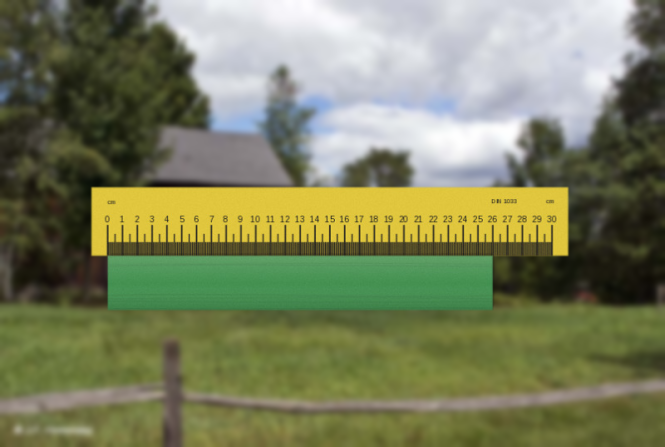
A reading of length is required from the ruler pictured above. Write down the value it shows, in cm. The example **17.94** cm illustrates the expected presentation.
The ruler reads **26** cm
